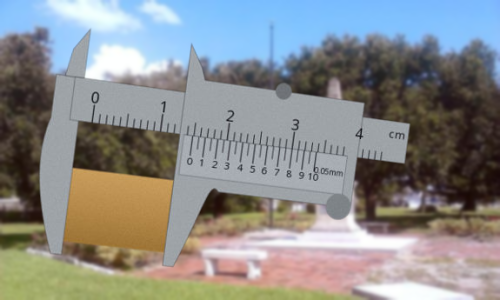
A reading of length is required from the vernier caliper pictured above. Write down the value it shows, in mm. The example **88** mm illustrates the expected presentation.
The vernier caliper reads **14.8** mm
